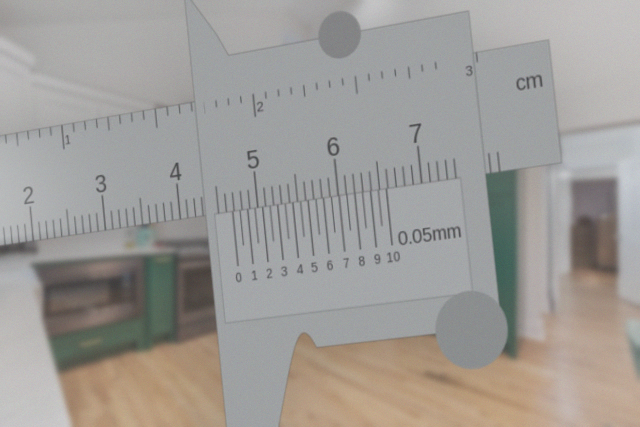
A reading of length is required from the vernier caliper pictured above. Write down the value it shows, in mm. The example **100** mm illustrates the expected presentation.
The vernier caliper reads **46.8** mm
